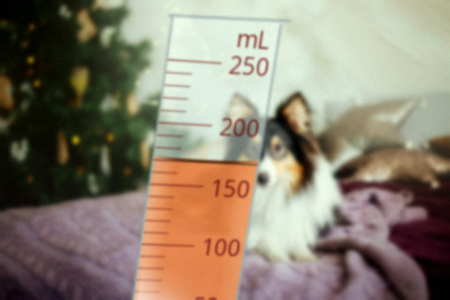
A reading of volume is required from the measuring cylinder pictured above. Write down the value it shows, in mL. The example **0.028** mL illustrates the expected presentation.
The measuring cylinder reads **170** mL
